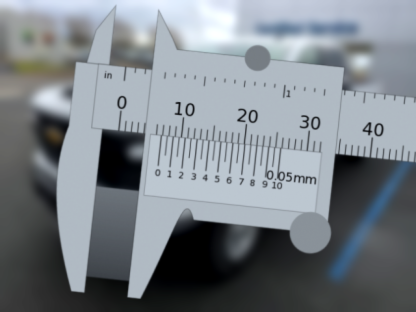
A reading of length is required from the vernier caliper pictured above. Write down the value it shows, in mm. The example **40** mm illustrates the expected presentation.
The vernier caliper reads **6.8** mm
